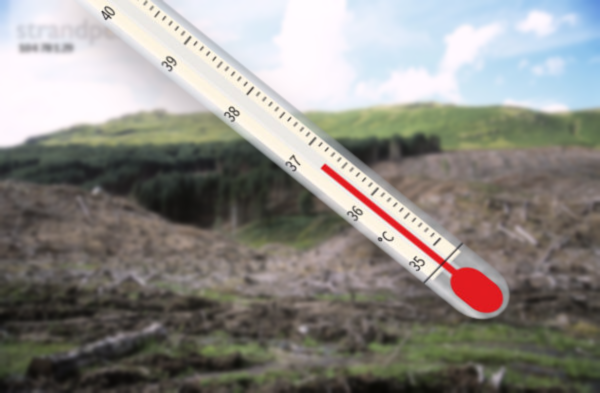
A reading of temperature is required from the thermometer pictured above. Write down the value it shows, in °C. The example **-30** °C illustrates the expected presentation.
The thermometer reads **36.7** °C
